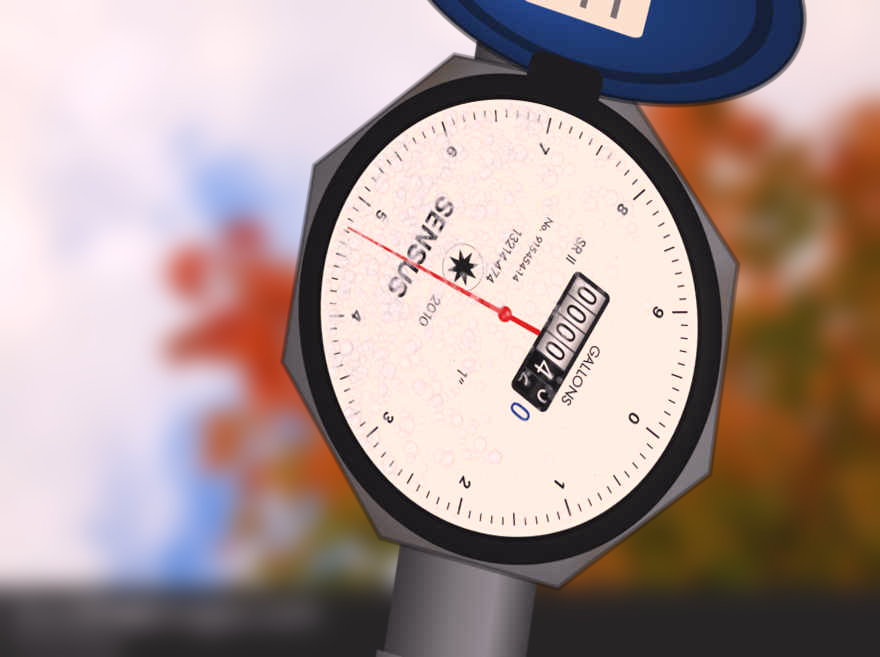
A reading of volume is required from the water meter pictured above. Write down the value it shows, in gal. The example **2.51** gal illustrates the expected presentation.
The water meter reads **454.7** gal
